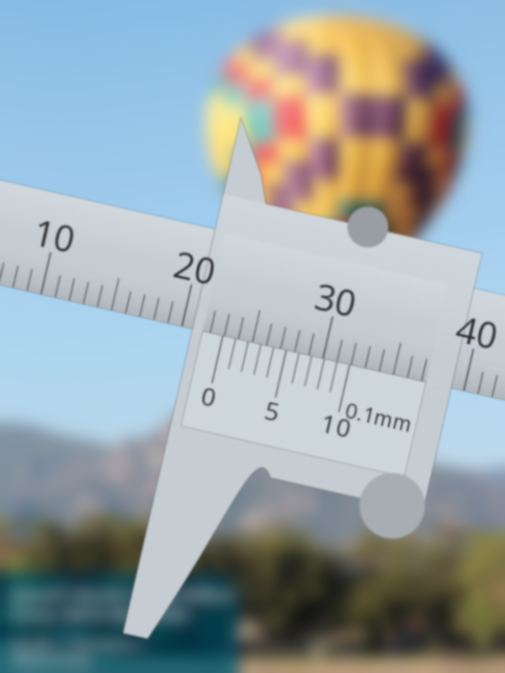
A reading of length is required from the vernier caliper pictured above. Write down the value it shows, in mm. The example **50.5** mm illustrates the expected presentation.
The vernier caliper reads **22.9** mm
